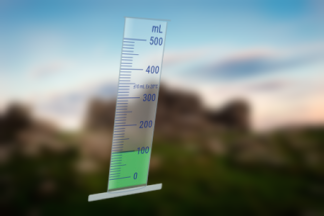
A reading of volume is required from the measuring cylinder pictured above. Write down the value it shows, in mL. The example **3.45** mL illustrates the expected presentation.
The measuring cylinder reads **100** mL
